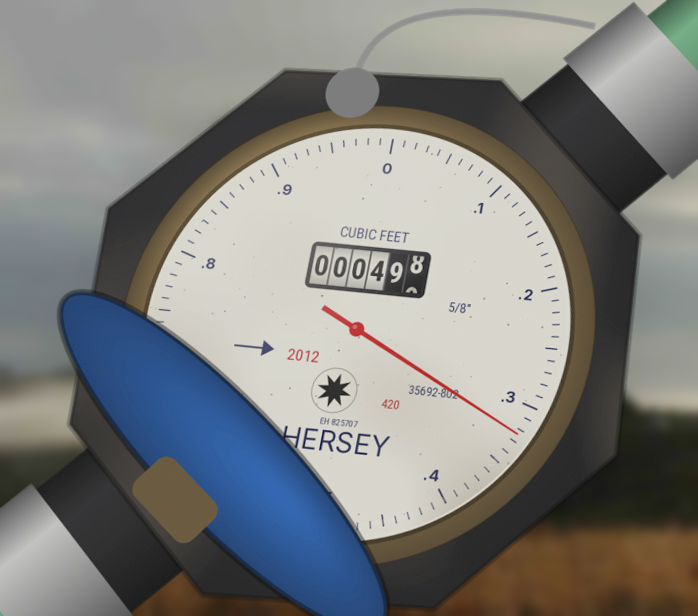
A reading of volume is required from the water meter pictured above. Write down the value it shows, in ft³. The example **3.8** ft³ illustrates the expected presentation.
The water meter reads **498.32** ft³
